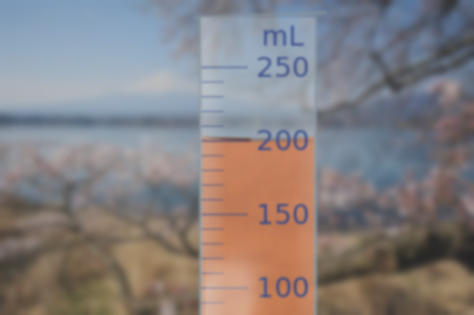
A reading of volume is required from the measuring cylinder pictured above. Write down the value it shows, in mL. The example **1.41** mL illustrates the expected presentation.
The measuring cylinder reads **200** mL
